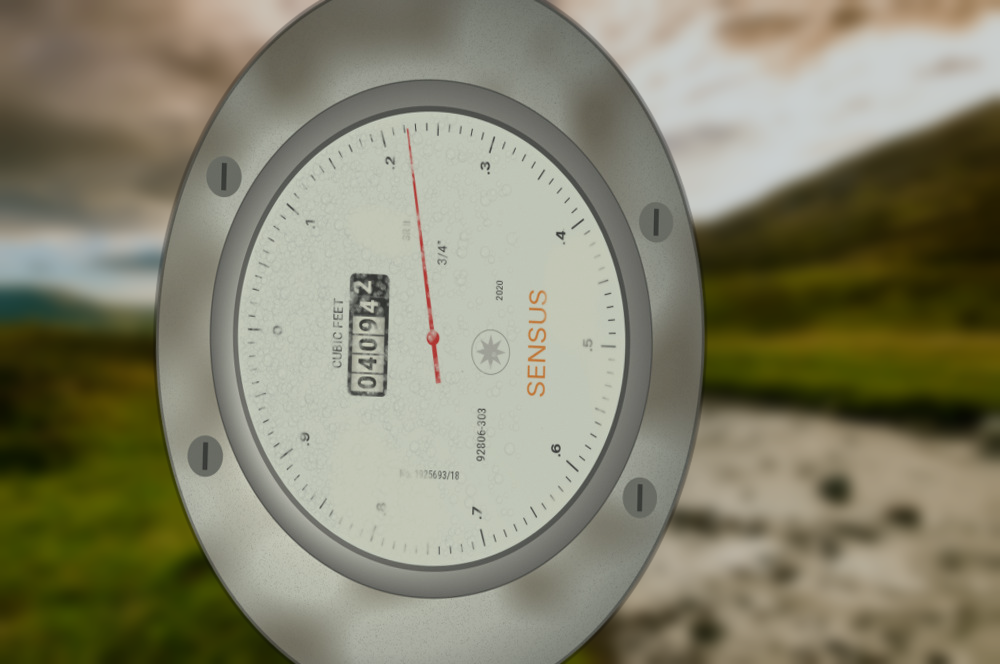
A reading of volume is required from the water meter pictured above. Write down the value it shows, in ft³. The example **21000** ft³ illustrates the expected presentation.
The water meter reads **40942.22** ft³
